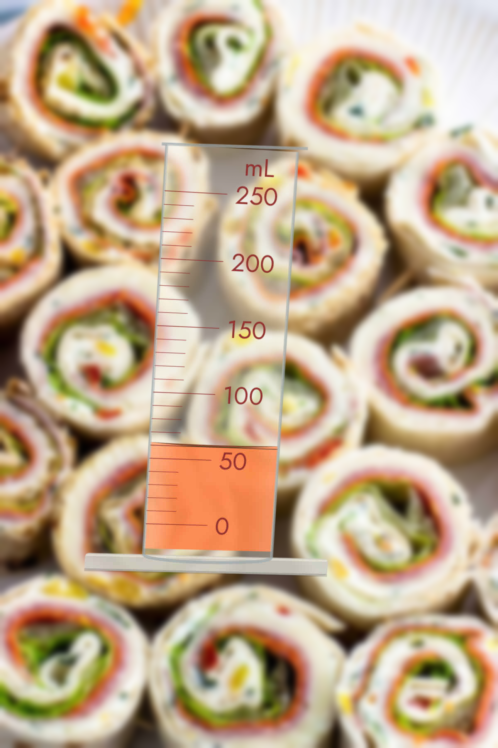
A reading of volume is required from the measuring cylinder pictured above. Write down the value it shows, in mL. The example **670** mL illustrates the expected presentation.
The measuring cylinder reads **60** mL
